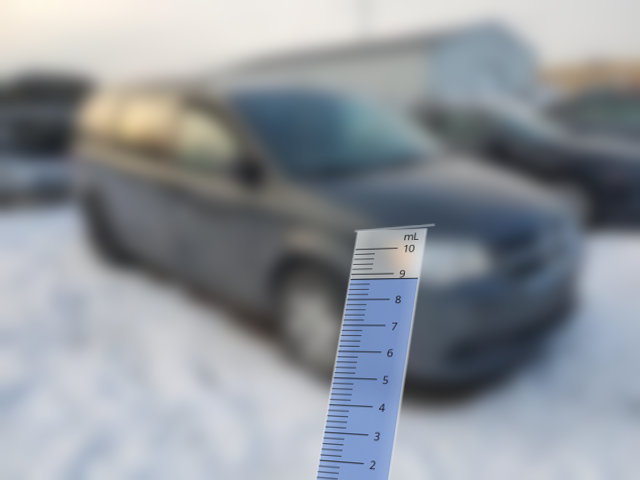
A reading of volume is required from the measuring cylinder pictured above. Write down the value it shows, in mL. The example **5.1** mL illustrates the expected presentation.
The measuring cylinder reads **8.8** mL
